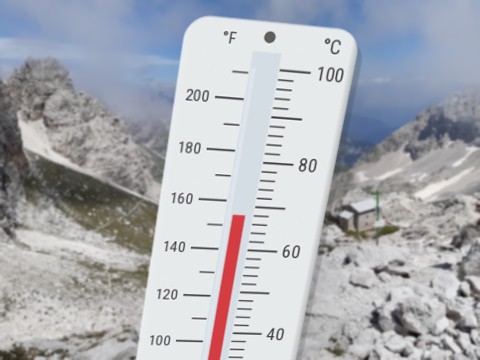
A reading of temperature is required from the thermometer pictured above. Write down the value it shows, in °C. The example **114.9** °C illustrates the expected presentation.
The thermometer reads **68** °C
